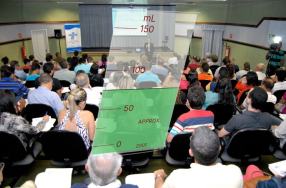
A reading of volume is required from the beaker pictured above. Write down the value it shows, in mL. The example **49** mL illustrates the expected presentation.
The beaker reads **75** mL
